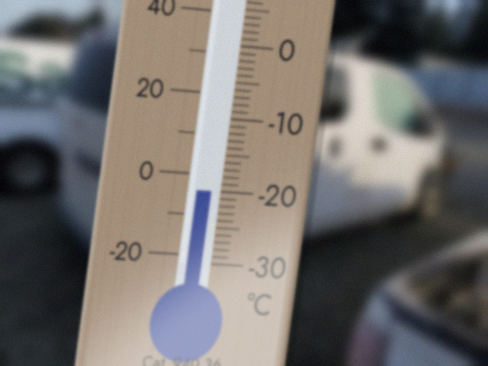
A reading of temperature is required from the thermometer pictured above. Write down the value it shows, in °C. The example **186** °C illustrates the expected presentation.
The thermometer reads **-20** °C
